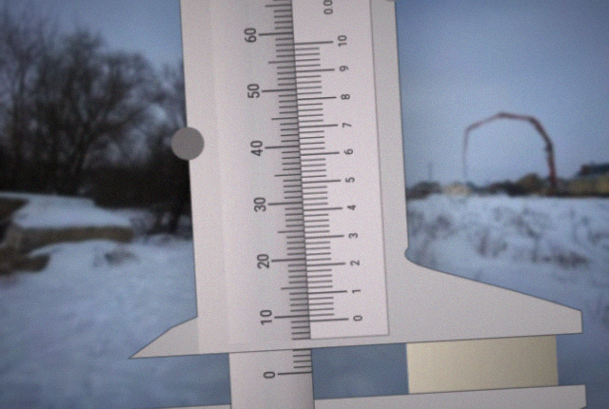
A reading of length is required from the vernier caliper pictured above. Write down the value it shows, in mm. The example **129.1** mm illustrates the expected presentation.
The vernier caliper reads **9.0** mm
